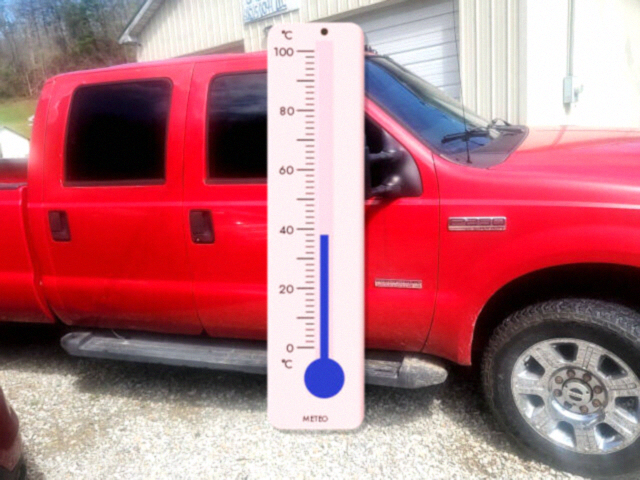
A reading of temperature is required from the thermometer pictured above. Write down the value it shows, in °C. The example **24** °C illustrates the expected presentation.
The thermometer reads **38** °C
